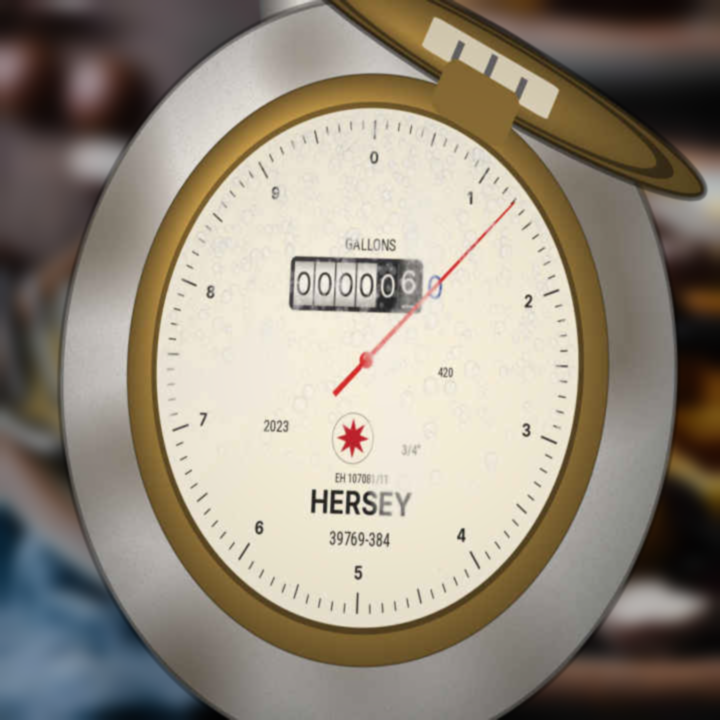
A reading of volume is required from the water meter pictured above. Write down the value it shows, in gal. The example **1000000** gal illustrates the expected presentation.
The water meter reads **61.3** gal
